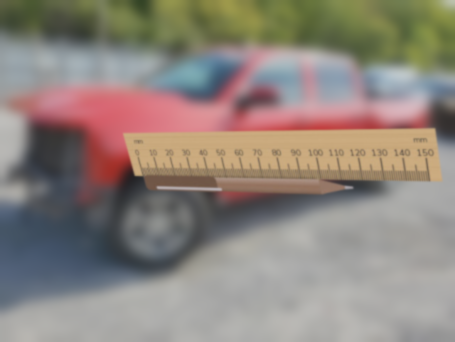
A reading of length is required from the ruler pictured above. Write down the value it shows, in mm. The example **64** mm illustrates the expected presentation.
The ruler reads **115** mm
